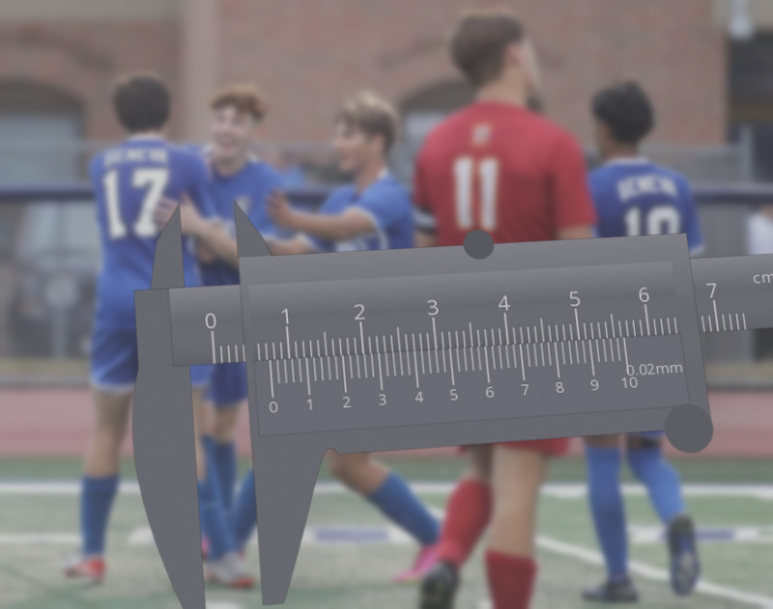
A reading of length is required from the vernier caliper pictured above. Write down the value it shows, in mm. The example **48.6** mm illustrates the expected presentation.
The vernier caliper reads **7.4** mm
